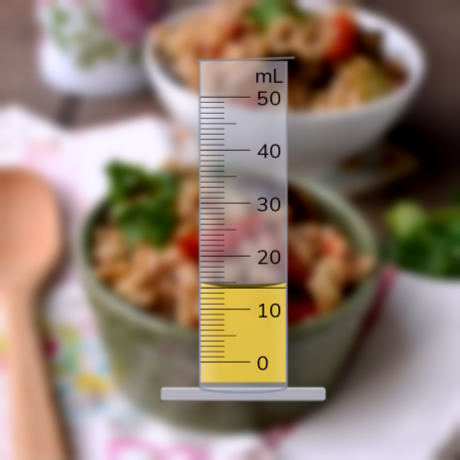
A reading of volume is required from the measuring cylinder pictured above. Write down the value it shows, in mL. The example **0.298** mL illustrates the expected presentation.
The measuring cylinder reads **14** mL
